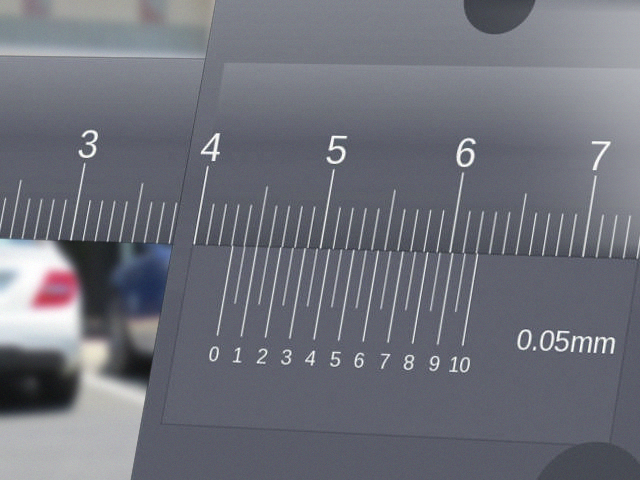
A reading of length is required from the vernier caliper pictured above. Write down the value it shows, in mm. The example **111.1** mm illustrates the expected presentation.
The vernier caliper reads **43.1** mm
